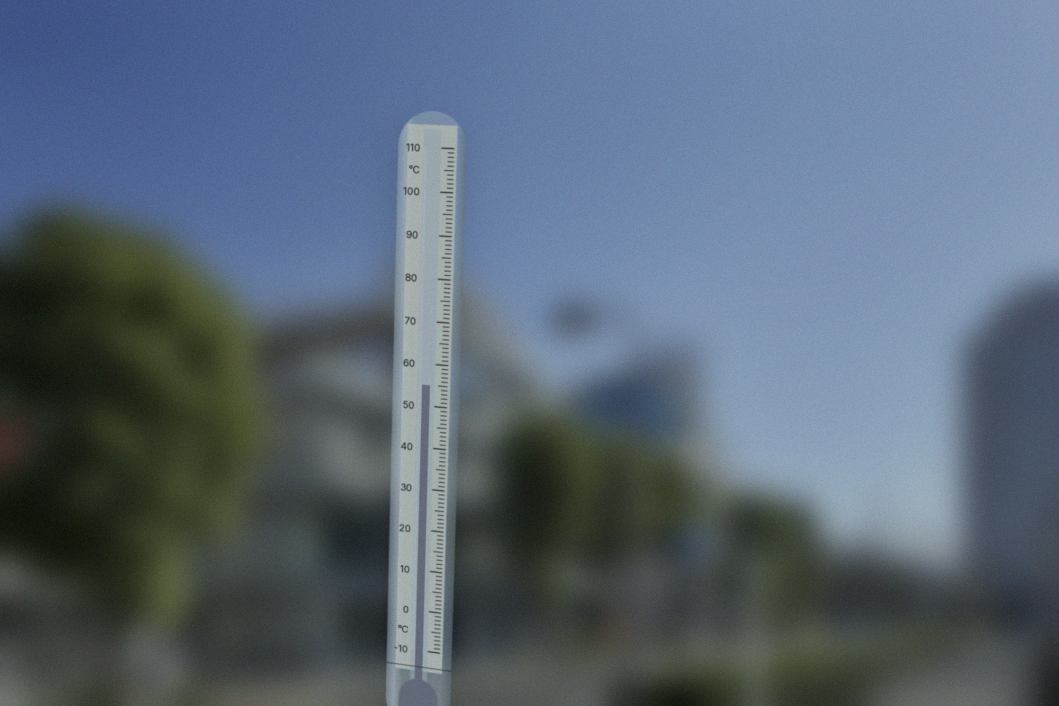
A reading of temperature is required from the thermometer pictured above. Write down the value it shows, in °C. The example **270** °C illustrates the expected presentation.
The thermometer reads **55** °C
